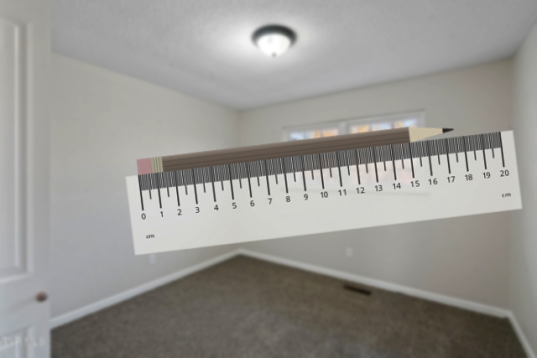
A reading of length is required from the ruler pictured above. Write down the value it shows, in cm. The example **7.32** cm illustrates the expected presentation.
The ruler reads **17.5** cm
